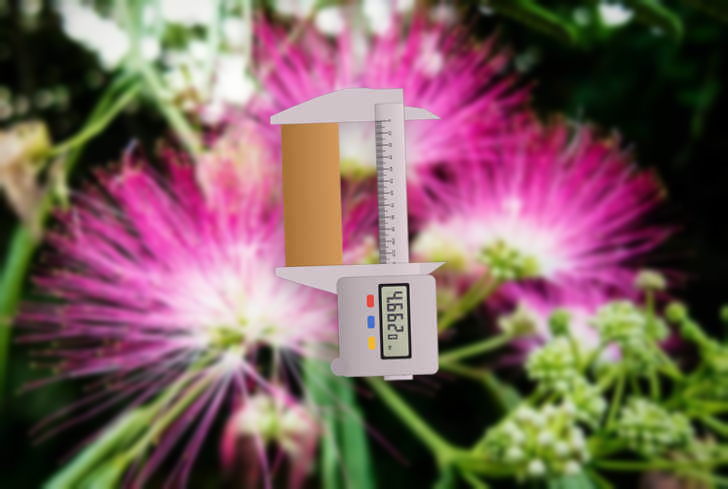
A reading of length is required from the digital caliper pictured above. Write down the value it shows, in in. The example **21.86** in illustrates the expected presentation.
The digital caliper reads **4.6620** in
